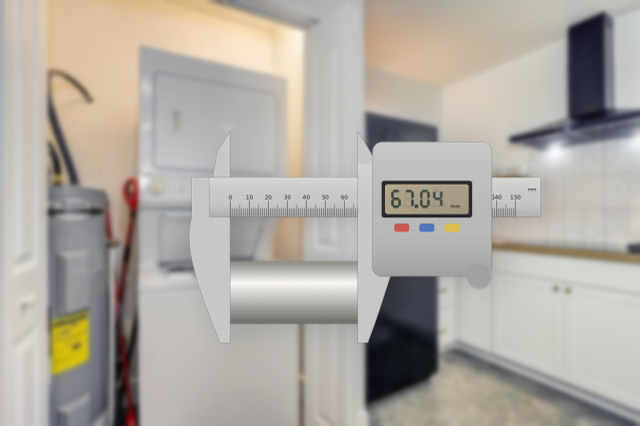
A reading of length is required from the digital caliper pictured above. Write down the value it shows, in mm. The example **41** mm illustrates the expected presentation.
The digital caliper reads **67.04** mm
